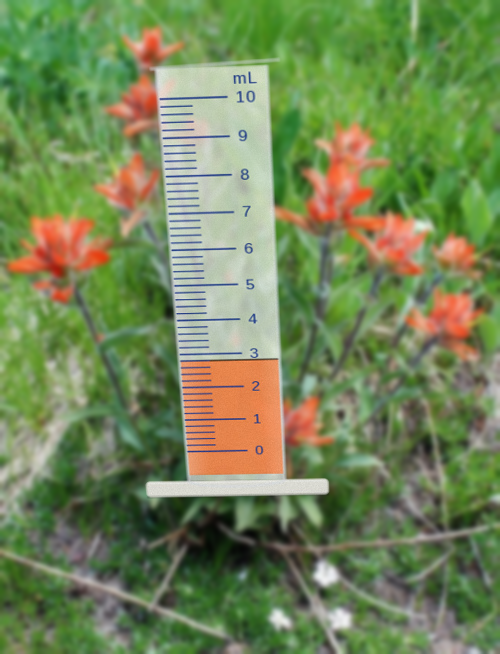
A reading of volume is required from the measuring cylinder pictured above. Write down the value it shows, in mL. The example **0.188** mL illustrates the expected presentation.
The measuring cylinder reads **2.8** mL
